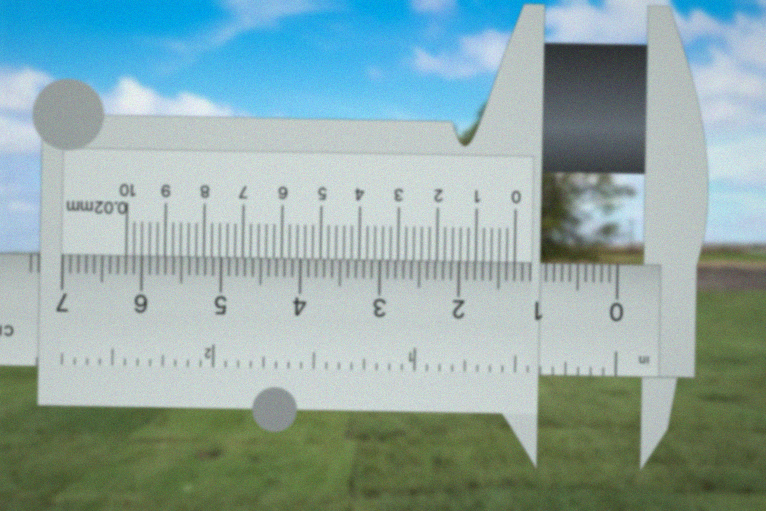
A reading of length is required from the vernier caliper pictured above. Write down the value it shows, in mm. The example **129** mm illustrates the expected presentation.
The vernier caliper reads **13.0** mm
